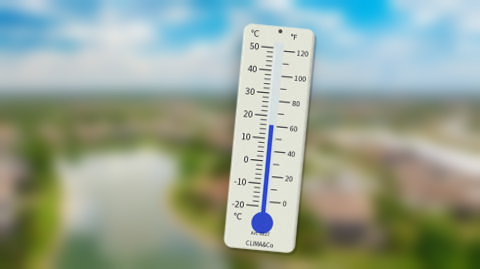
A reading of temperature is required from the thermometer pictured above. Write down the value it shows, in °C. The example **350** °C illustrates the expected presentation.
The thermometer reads **16** °C
